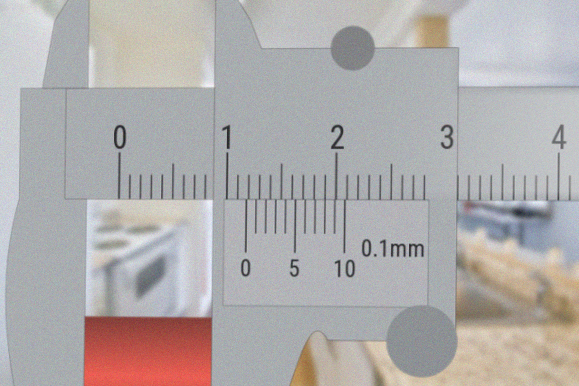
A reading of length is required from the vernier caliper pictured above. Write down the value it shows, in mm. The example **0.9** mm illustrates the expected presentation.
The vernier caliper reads **11.8** mm
